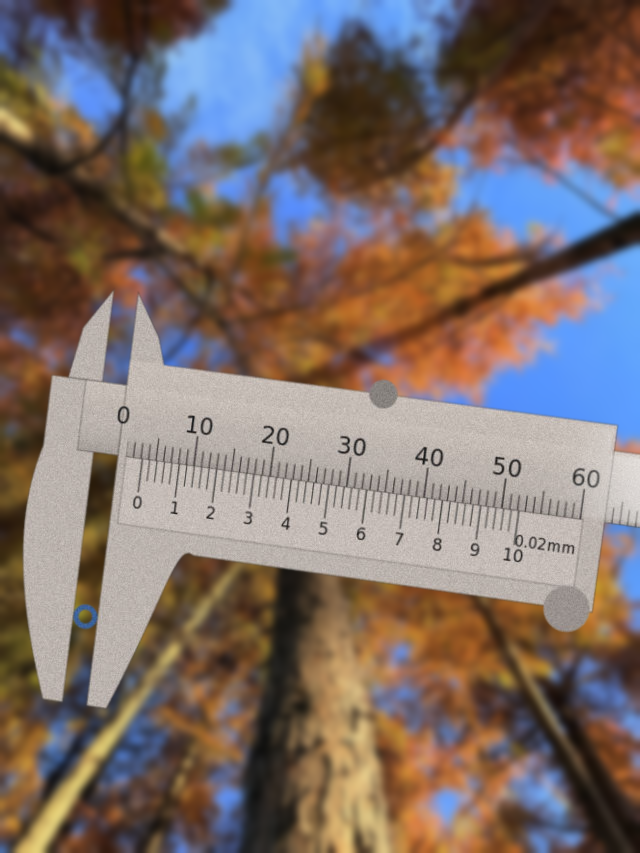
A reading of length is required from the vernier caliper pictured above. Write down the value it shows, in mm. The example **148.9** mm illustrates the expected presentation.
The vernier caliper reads **3.2** mm
